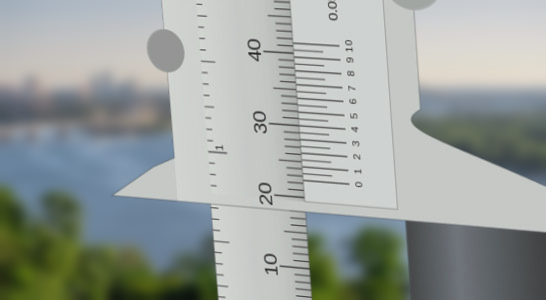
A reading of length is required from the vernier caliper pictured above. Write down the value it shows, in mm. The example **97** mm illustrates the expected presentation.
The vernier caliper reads **22.4** mm
